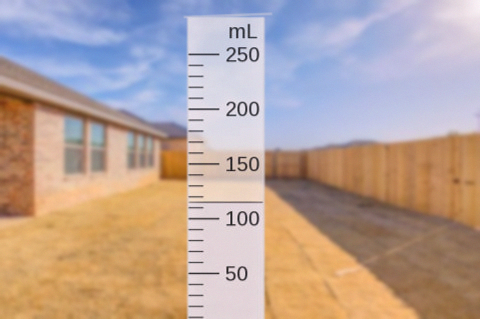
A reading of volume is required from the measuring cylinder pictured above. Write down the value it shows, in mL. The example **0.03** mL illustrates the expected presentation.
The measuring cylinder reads **115** mL
